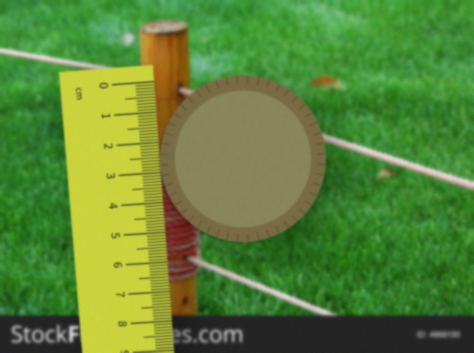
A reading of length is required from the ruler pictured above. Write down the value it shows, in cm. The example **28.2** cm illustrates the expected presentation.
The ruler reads **5.5** cm
